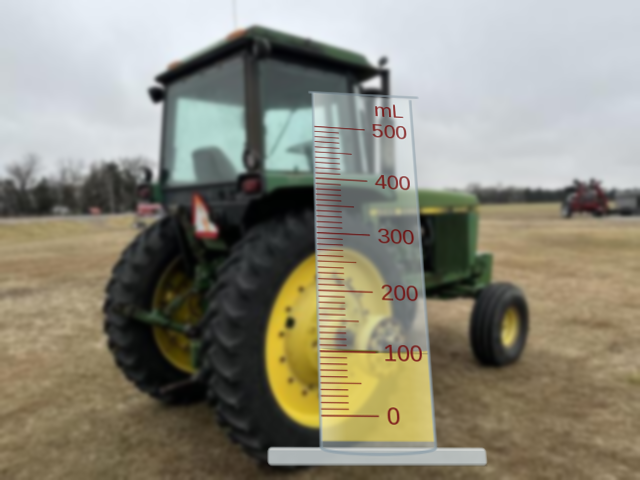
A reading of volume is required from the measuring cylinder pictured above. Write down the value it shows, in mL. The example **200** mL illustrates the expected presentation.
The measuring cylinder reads **100** mL
